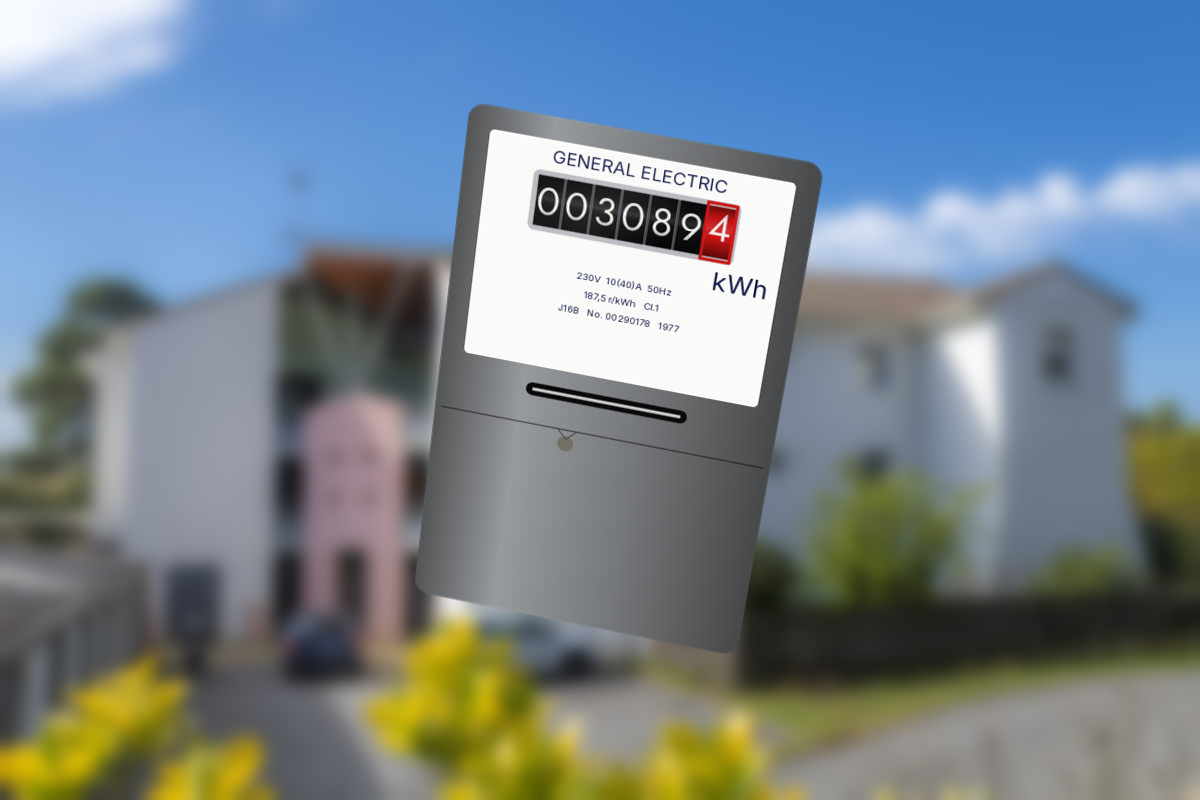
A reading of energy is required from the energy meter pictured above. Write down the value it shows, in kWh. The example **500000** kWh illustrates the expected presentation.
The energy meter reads **3089.4** kWh
